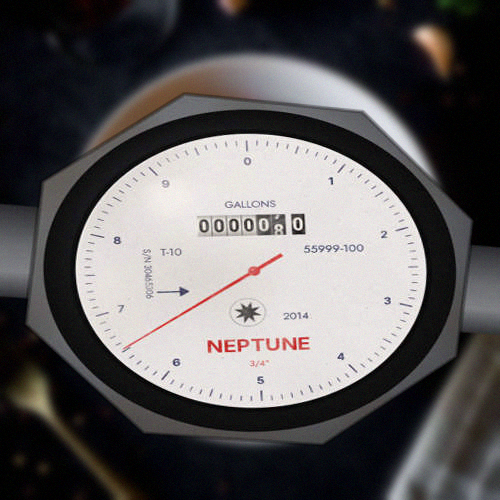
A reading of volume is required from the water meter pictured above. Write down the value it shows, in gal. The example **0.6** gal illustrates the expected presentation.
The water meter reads **76.5** gal
